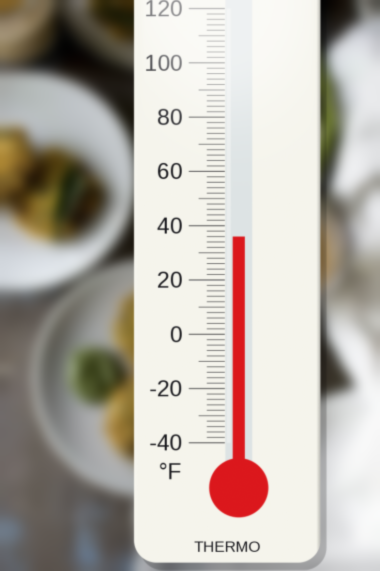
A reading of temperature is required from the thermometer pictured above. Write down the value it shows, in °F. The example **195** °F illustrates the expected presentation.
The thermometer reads **36** °F
